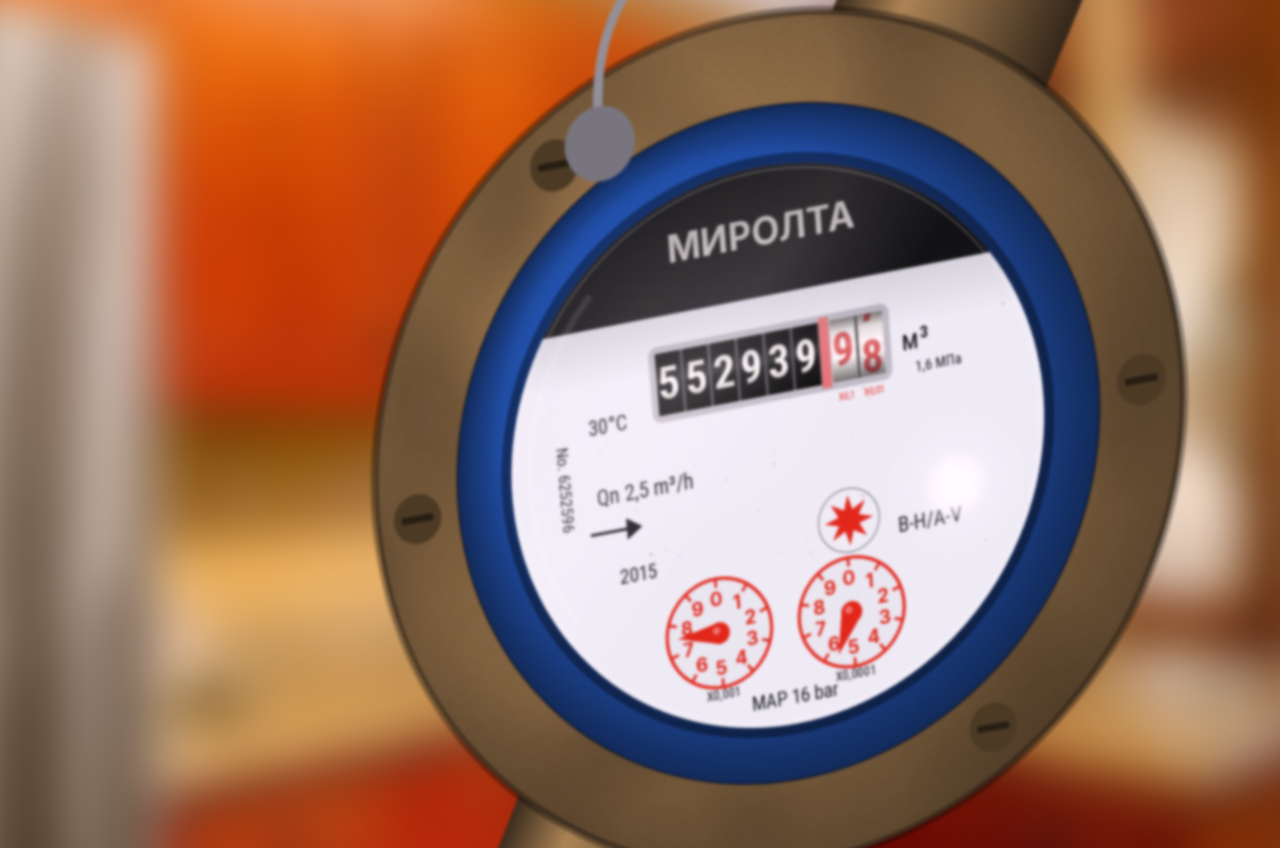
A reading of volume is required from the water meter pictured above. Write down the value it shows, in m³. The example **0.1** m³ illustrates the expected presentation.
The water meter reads **552939.9775** m³
